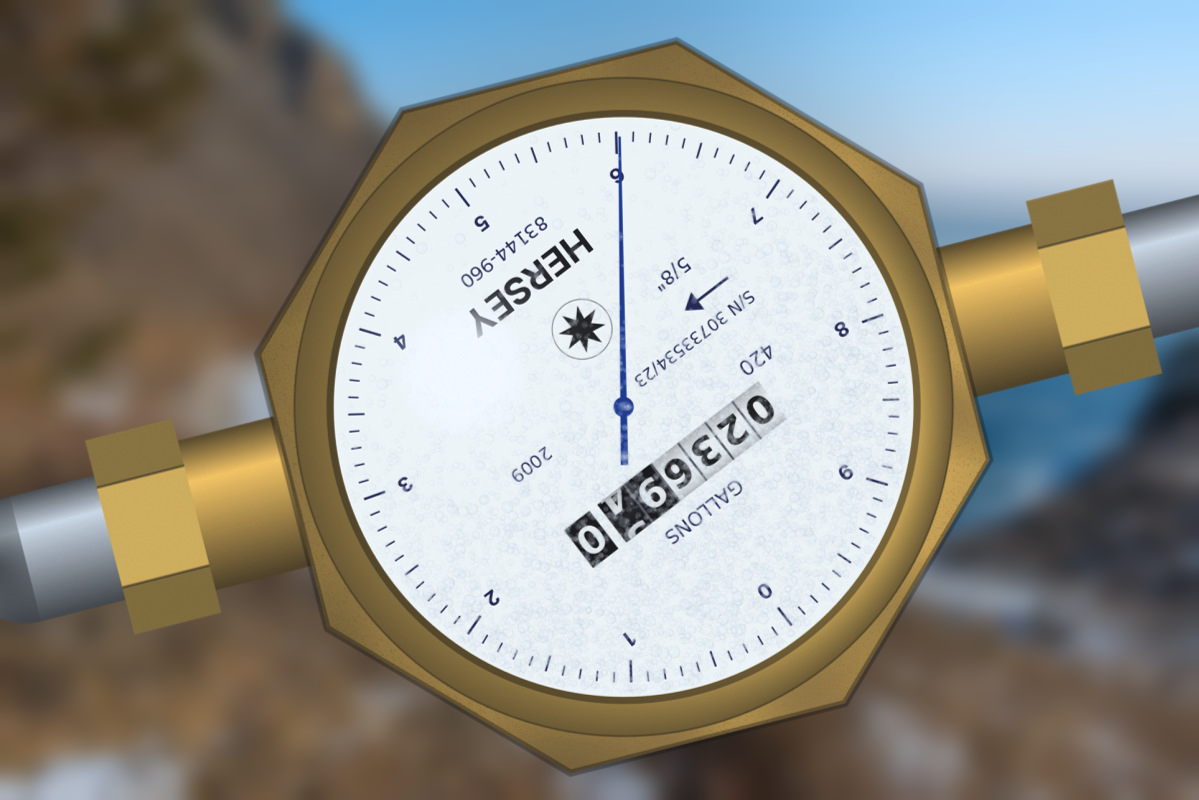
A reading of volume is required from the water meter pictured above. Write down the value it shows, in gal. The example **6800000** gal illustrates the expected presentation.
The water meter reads **236936.0** gal
